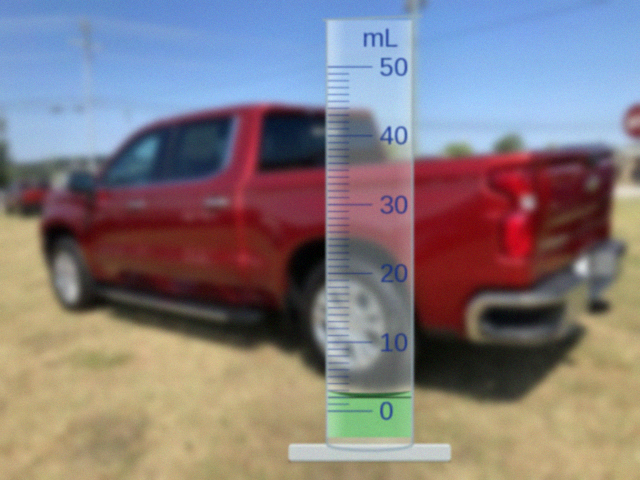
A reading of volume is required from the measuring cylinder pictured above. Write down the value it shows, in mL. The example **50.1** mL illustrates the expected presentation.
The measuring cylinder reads **2** mL
